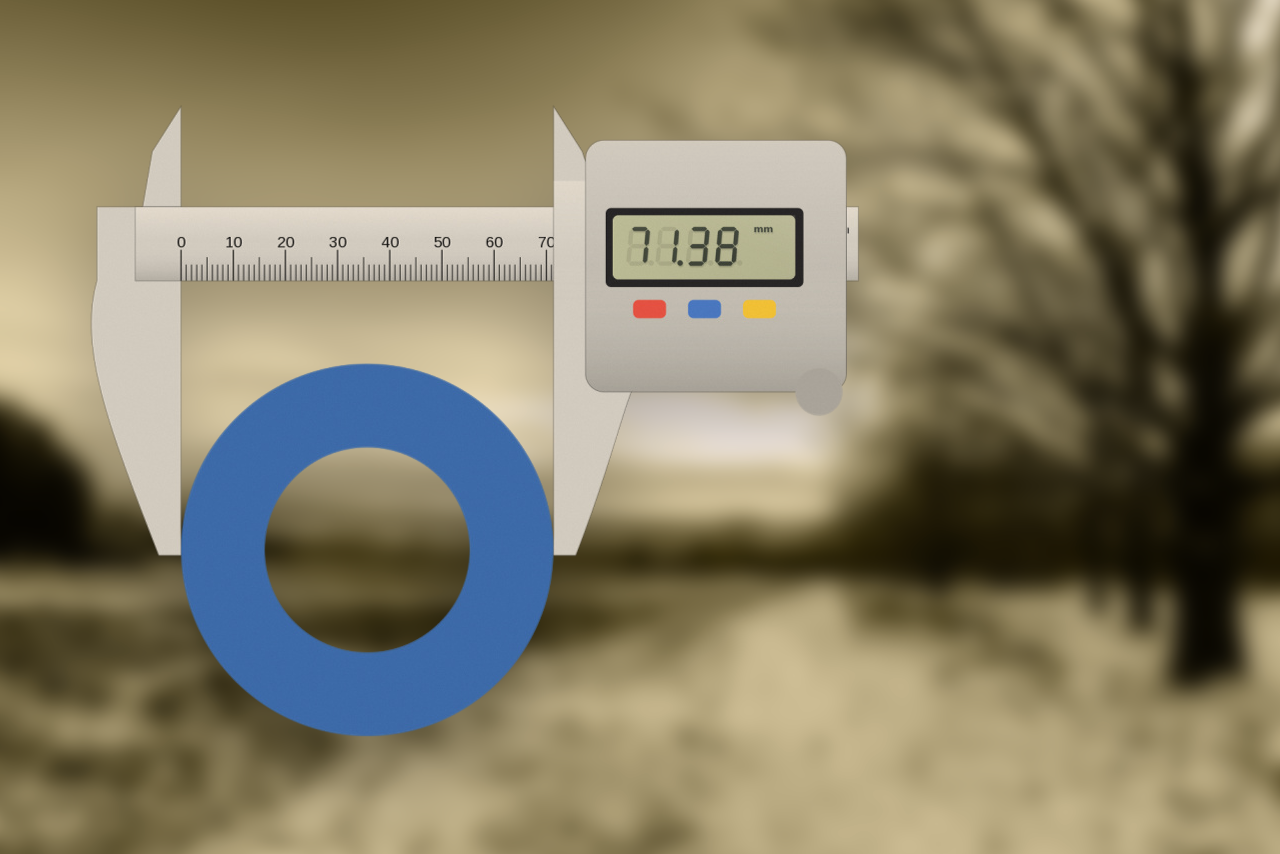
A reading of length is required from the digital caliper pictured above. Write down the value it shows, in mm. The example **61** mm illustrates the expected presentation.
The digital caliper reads **71.38** mm
